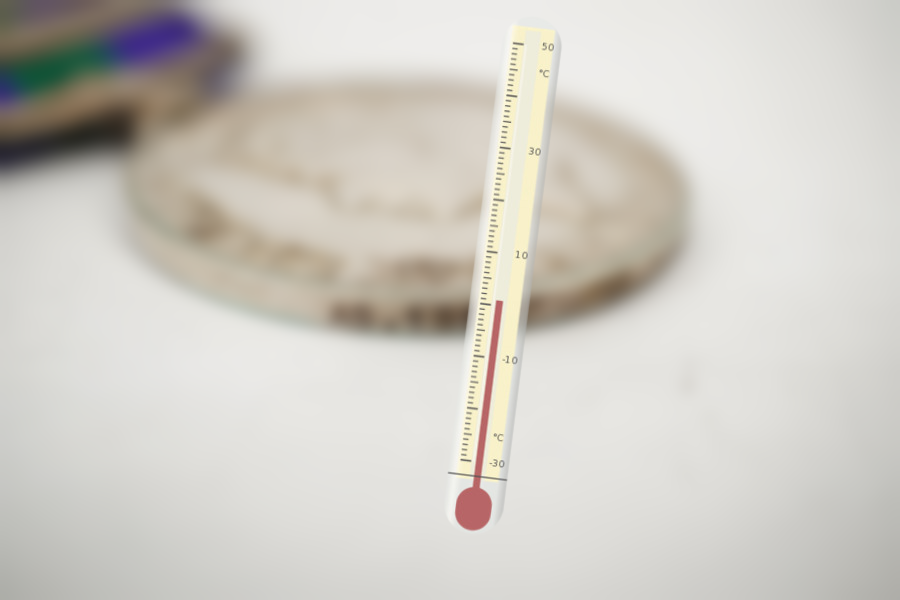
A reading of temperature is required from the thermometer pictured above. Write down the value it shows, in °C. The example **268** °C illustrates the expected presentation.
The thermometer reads **1** °C
